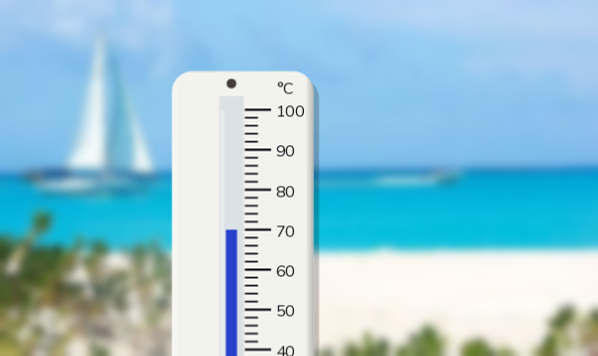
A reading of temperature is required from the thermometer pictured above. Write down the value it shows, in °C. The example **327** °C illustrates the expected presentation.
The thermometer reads **70** °C
